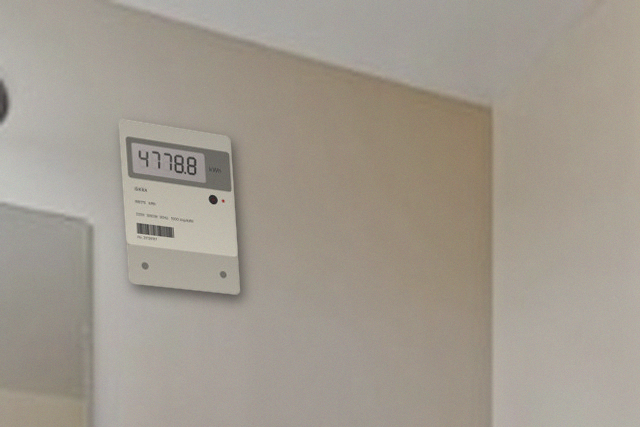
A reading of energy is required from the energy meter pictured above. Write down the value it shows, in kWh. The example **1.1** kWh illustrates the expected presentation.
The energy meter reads **4778.8** kWh
